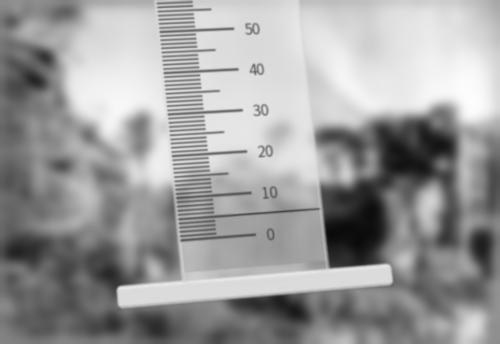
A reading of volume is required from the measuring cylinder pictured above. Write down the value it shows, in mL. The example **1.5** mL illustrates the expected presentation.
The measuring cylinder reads **5** mL
